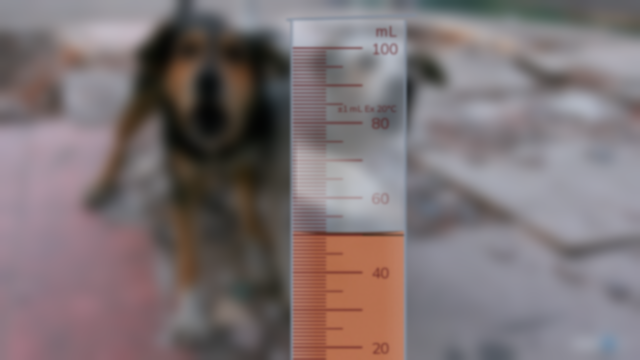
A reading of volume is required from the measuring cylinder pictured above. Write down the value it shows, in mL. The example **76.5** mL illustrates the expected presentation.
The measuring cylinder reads **50** mL
